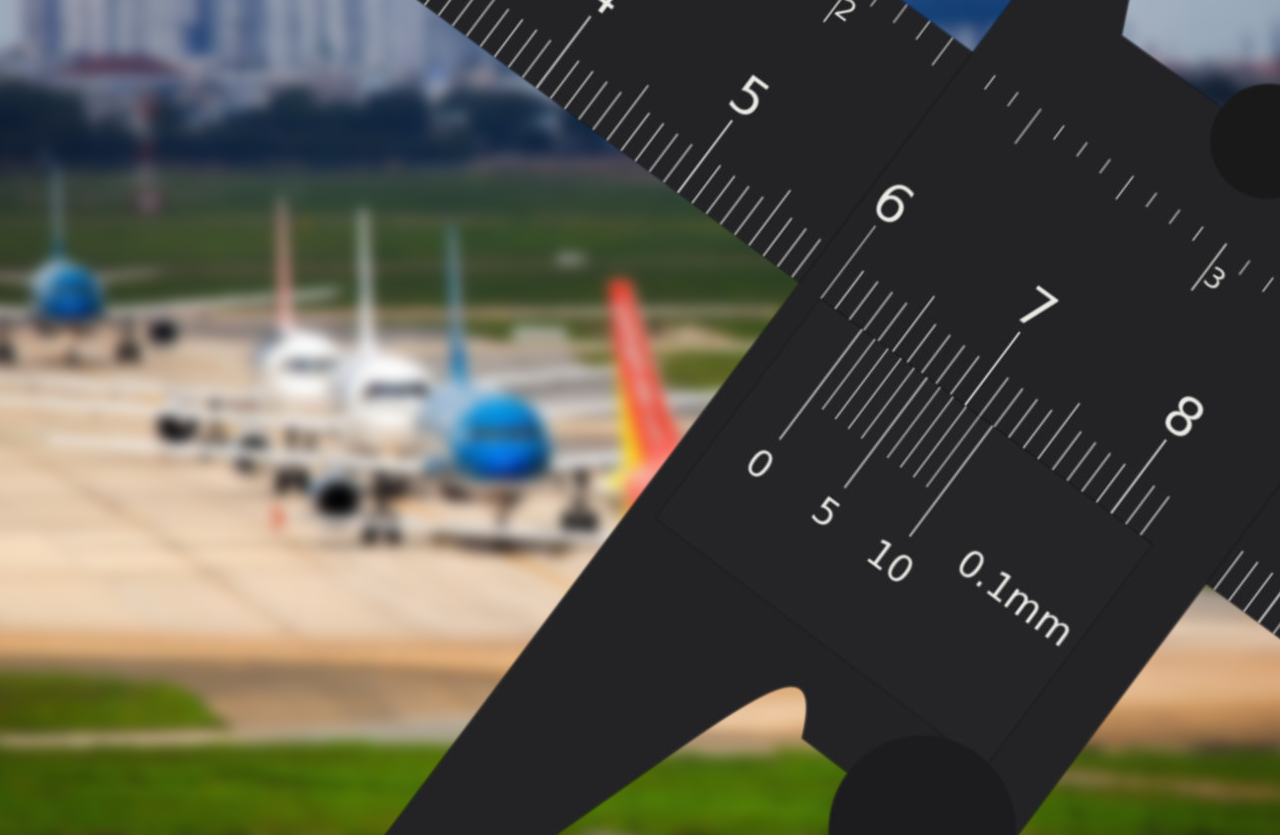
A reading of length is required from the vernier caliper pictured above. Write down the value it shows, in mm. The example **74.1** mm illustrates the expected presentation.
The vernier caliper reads **62.9** mm
